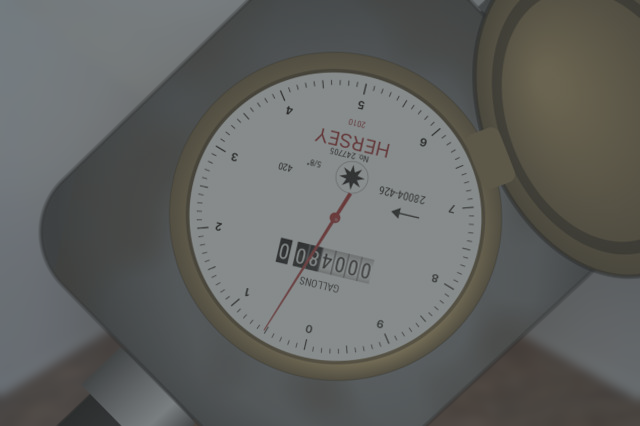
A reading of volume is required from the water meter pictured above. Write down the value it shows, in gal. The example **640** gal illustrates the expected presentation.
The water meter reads **4800.5** gal
